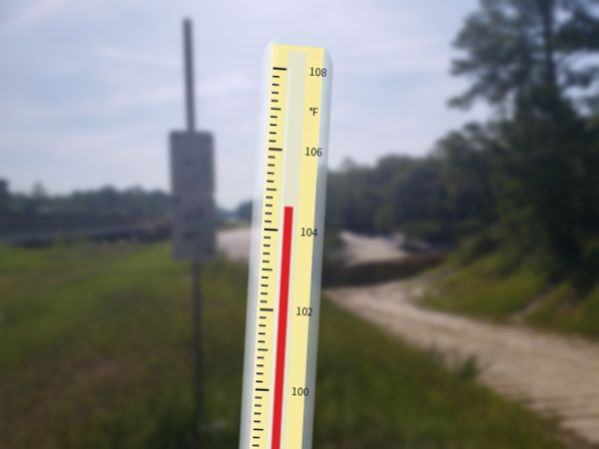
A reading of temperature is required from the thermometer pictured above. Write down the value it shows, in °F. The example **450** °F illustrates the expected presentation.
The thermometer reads **104.6** °F
